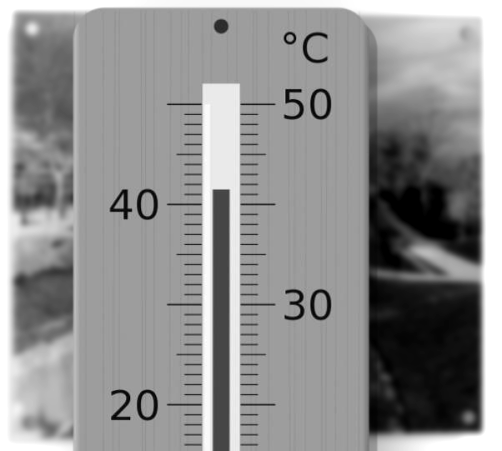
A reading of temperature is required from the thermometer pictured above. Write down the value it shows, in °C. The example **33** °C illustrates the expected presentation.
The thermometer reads **41.5** °C
